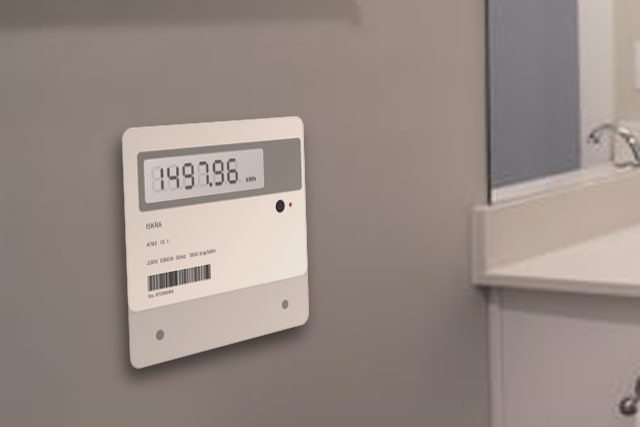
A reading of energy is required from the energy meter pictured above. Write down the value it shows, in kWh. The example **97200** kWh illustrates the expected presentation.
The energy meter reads **1497.96** kWh
